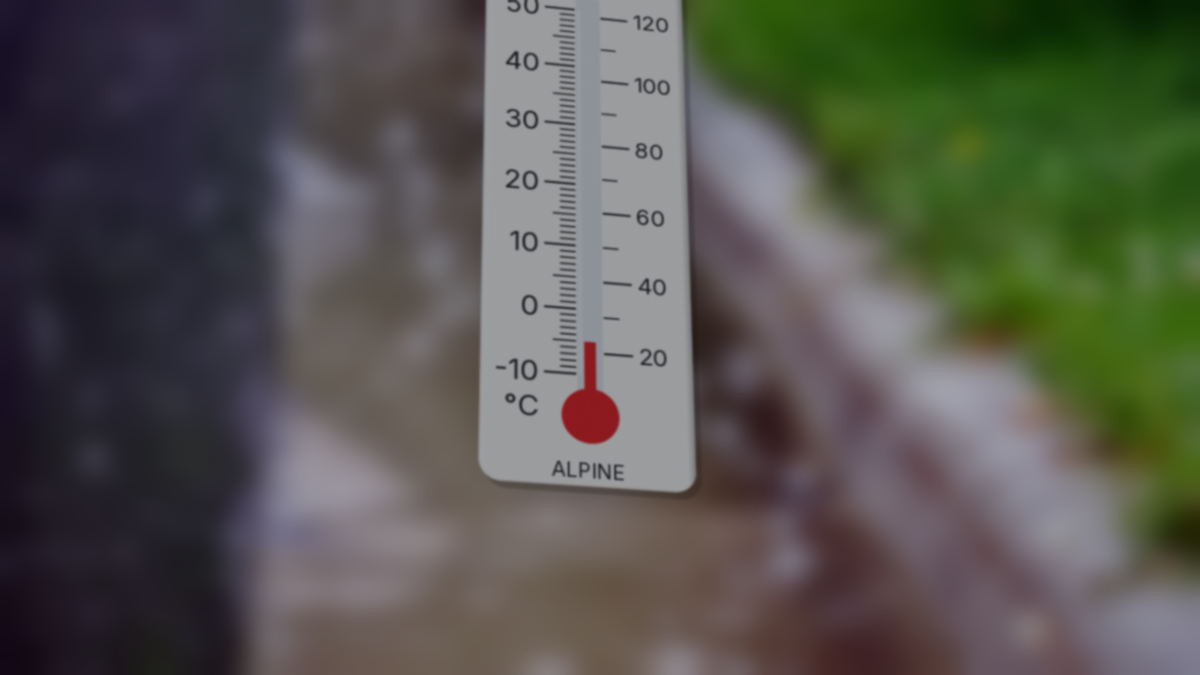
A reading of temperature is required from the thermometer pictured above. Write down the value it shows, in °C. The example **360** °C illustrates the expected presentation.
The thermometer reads **-5** °C
